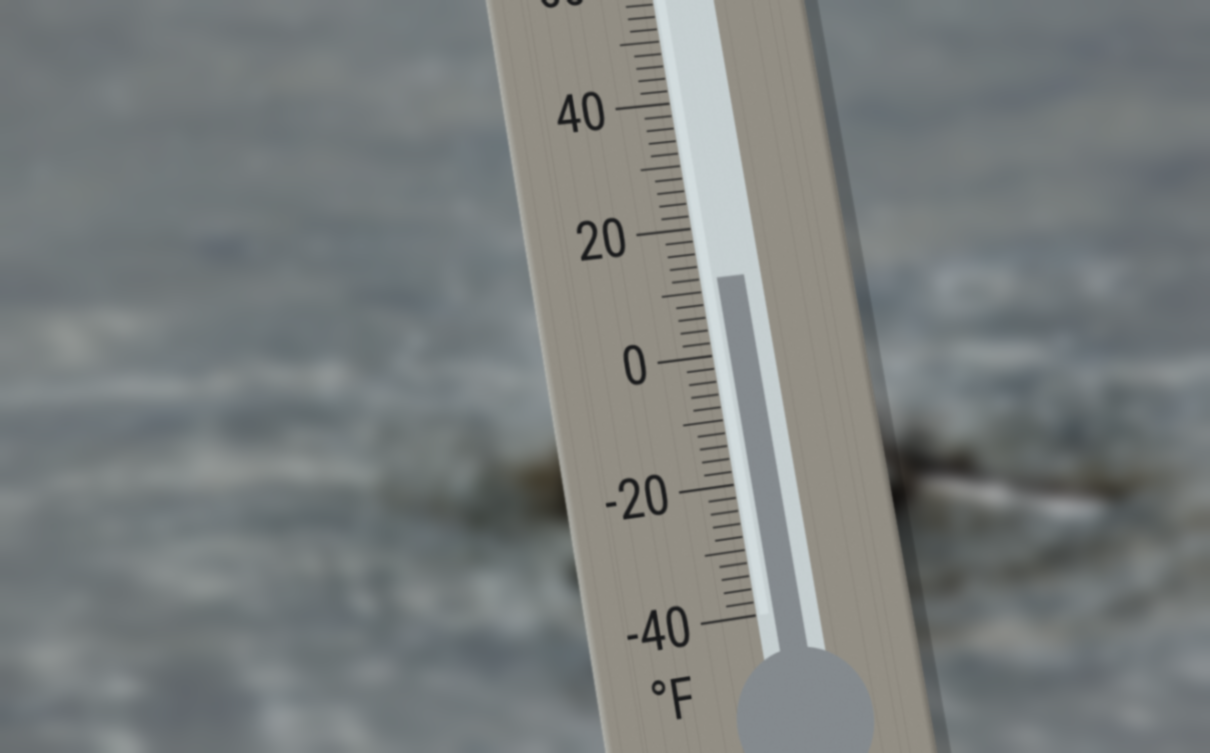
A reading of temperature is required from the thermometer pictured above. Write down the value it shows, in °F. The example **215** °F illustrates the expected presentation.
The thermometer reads **12** °F
